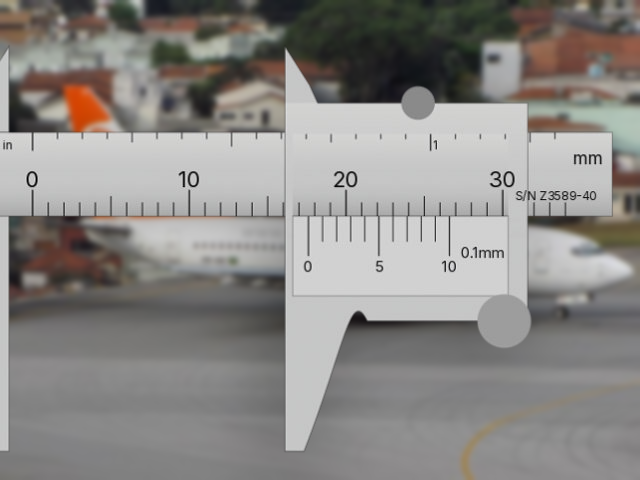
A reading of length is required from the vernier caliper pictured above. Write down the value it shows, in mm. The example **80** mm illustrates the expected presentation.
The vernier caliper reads **17.6** mm
